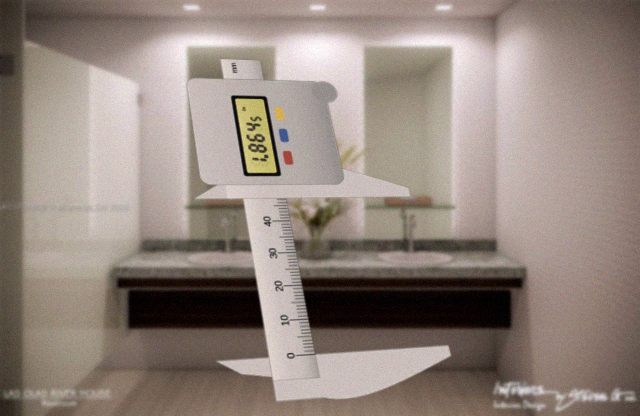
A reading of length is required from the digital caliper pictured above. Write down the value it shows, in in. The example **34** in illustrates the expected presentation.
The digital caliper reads **1.8645** in
